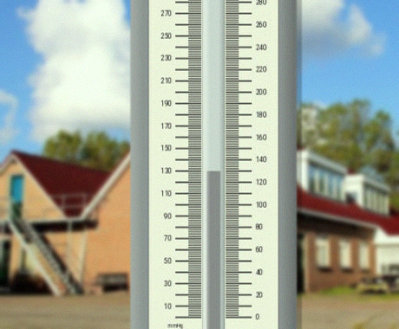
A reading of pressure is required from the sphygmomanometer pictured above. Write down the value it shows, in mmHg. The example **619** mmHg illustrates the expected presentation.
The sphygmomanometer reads **130** mmHg
